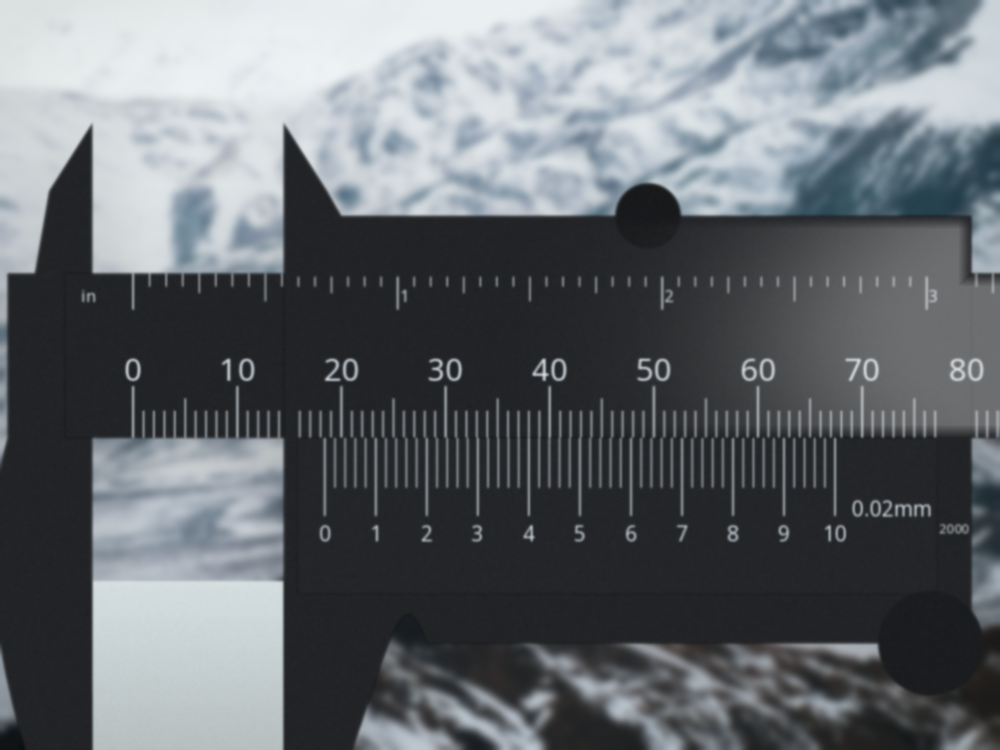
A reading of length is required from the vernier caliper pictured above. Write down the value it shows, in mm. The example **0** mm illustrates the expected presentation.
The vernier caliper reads **18.4** mm
